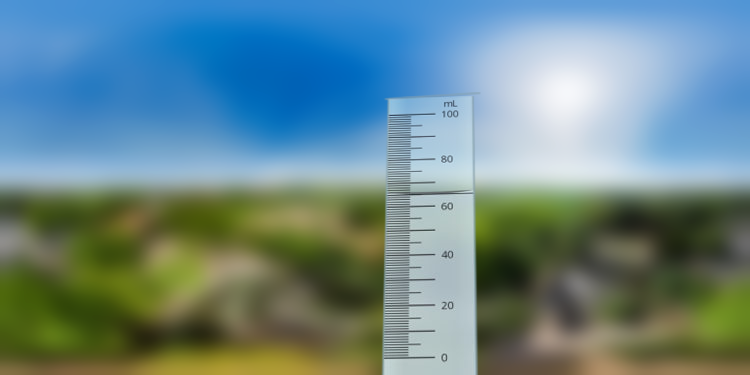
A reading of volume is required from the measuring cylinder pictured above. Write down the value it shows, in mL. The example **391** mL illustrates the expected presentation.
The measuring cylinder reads **65** mL
